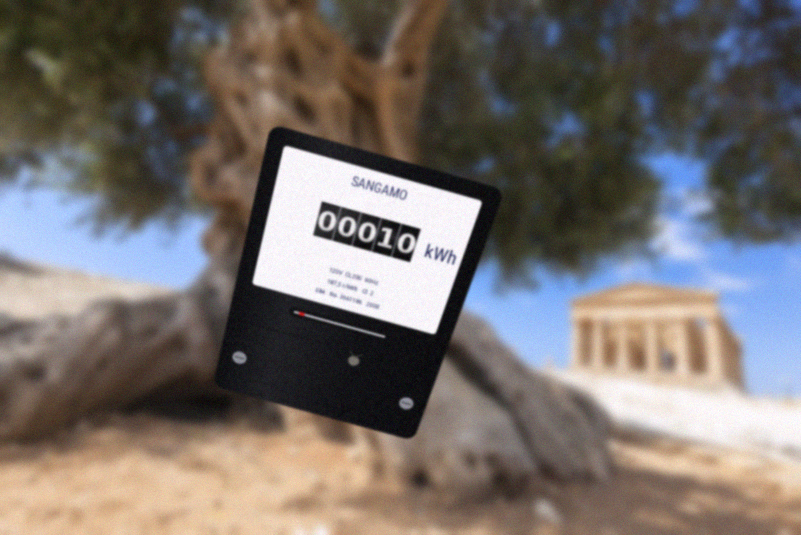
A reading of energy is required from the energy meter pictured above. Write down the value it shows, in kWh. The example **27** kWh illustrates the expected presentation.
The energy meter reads **10** kWh
